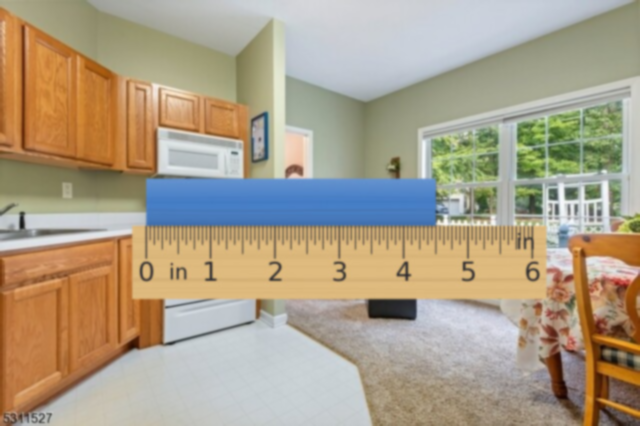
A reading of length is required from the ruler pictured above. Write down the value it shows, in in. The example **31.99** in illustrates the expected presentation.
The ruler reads **4.5** in
